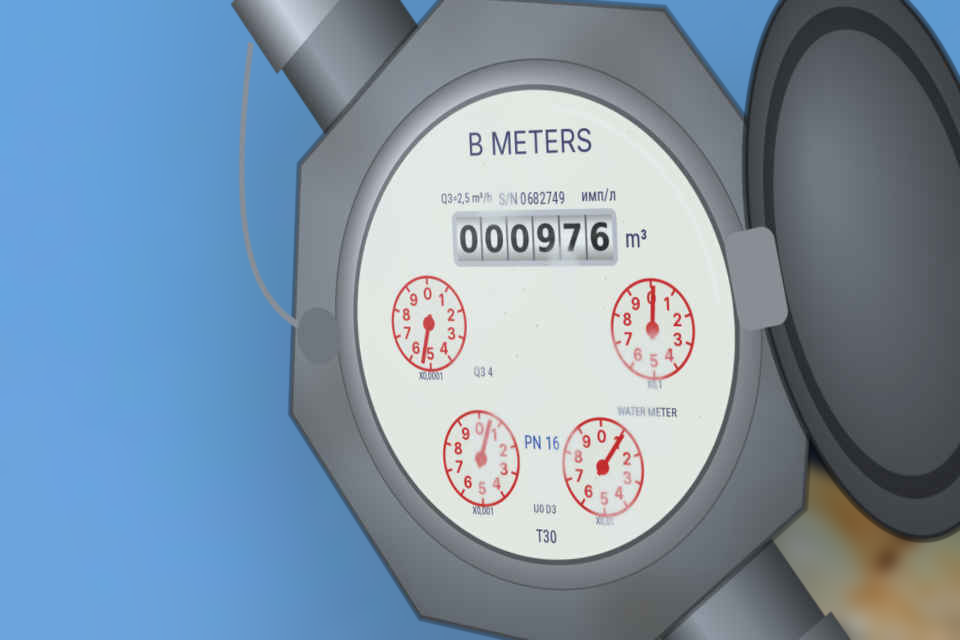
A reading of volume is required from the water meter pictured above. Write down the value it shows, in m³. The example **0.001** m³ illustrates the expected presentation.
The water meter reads **976.0105** m³
